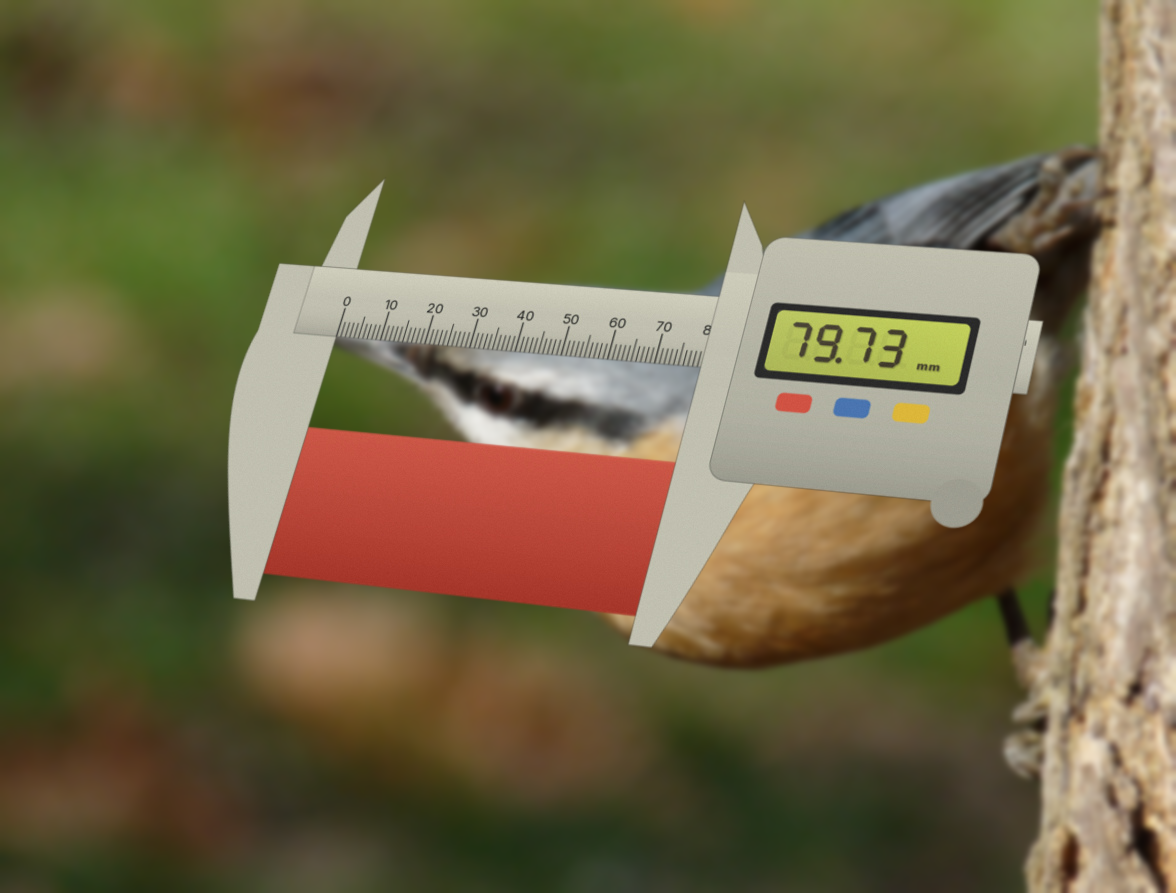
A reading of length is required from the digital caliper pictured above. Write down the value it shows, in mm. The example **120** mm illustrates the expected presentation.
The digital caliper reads **79.73** mm
